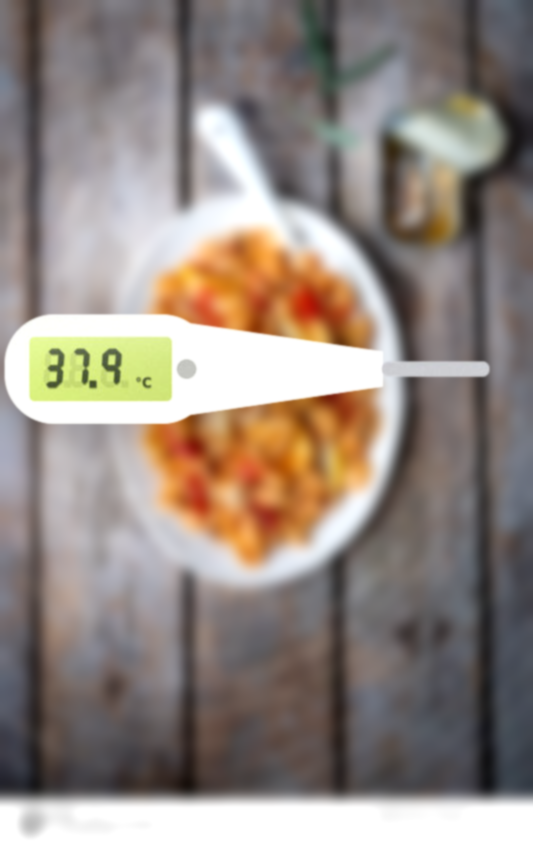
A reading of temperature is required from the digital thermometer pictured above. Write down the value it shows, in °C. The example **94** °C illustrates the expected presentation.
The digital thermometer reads **37.9** °C
